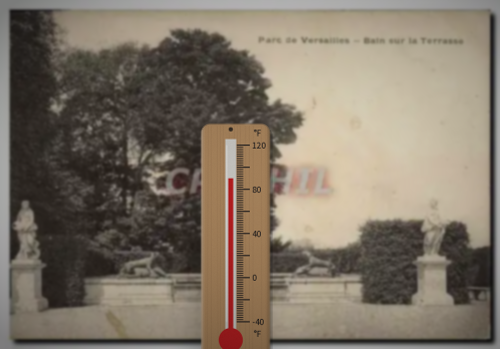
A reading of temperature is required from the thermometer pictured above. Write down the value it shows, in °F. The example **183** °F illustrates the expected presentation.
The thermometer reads **90** °F
